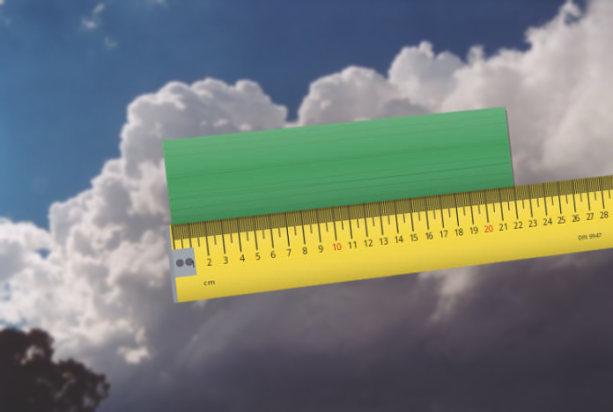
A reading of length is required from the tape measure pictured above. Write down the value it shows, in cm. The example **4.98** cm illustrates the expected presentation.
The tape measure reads **22** cm
